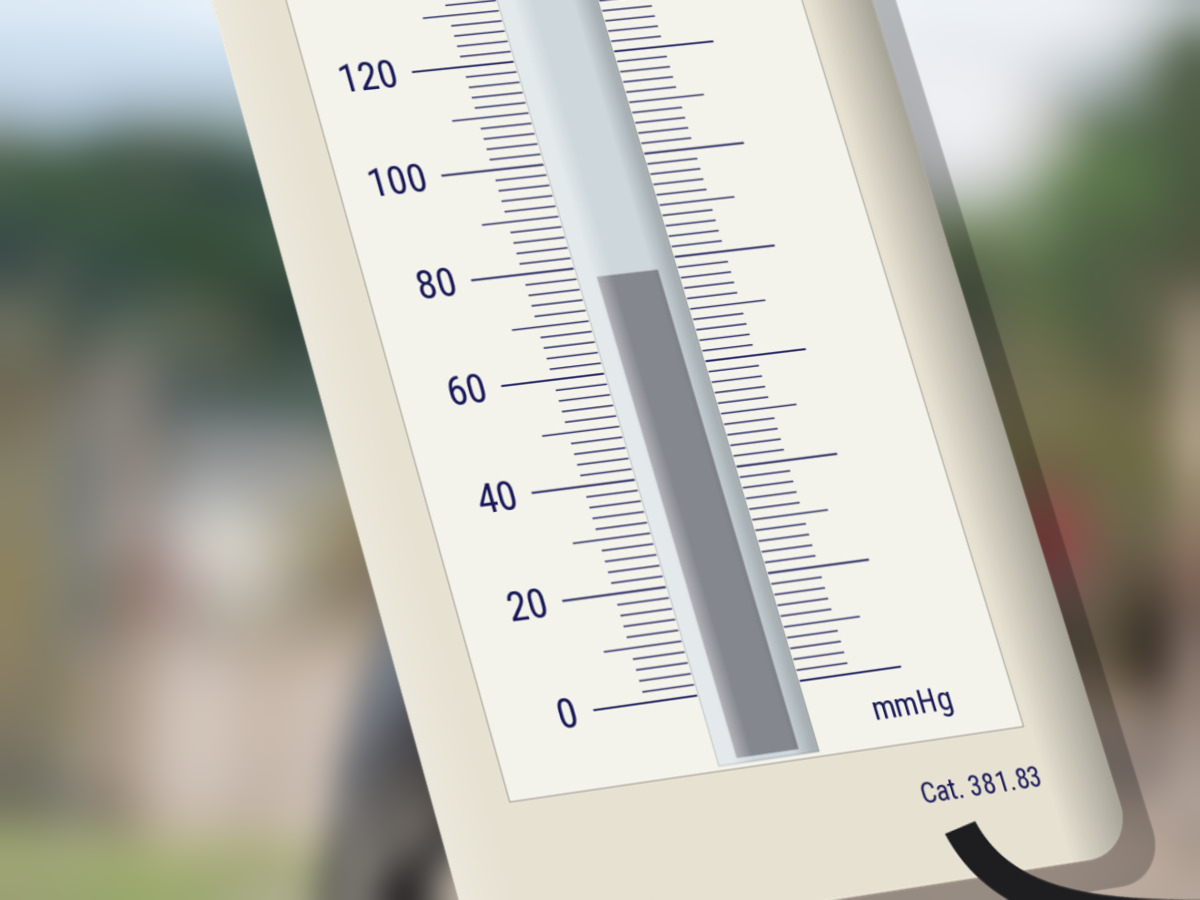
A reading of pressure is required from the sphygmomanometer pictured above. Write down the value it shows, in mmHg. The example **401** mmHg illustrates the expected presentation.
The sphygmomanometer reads **78** mmHg
